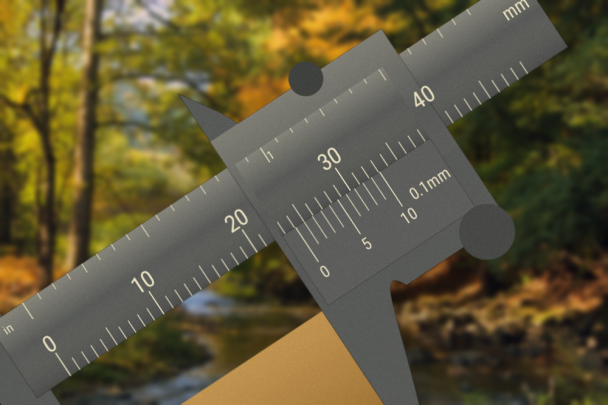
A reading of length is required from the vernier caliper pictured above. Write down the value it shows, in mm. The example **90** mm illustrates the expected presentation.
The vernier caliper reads **24.1** mm
